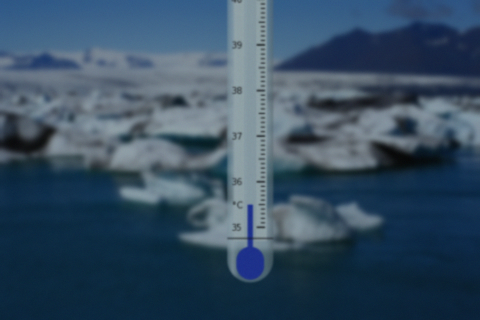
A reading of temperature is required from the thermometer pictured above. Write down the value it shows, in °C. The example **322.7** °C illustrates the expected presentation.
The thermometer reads **35.5** °C
